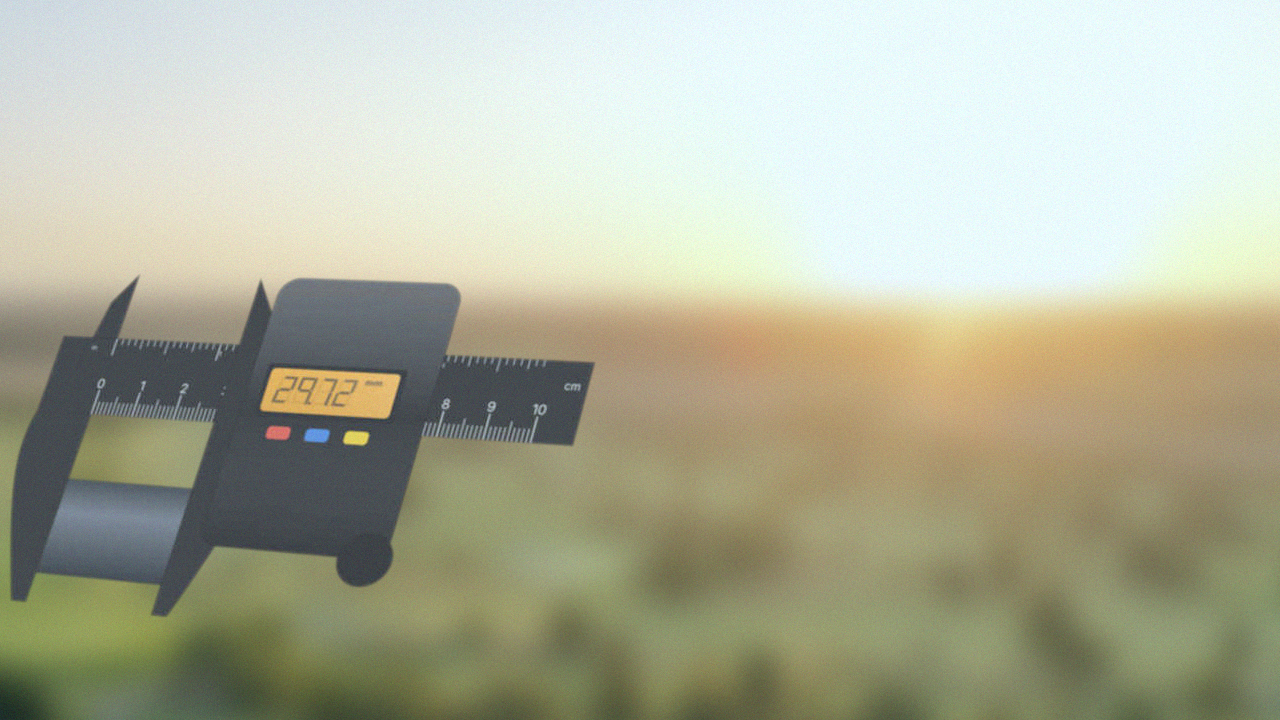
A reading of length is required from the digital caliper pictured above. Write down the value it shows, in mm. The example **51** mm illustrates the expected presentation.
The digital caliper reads **29.72** mm
